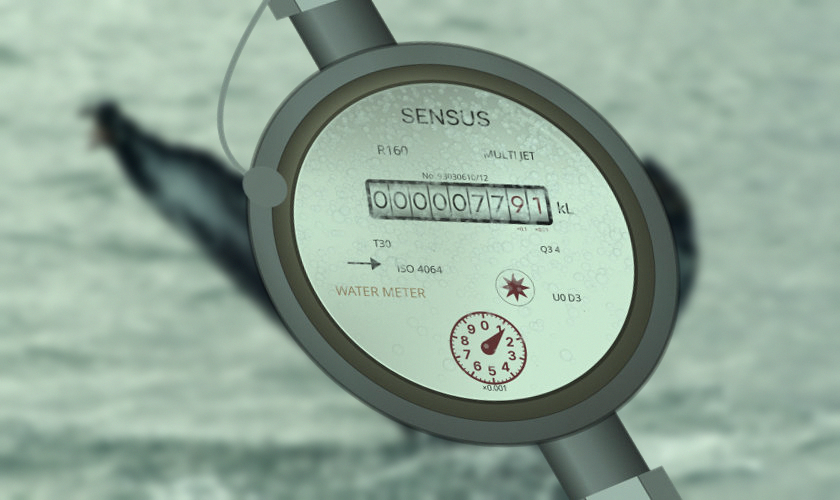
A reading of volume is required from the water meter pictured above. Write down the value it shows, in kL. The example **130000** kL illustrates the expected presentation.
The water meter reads **77.911** kL
